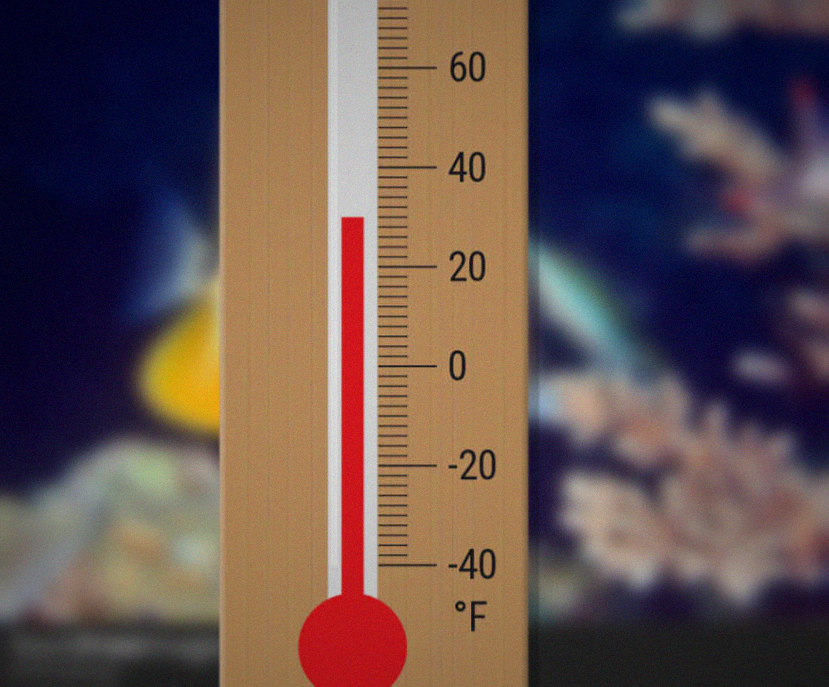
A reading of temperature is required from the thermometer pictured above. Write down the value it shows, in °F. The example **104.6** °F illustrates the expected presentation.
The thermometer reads **30** °F
